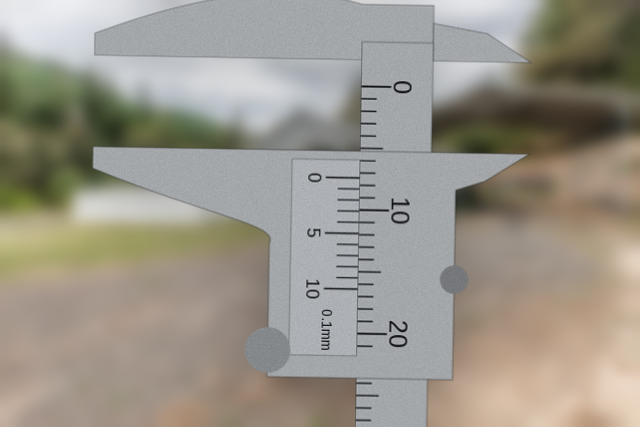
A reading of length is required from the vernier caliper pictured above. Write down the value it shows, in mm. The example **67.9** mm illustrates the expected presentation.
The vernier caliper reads **7.4** mm
